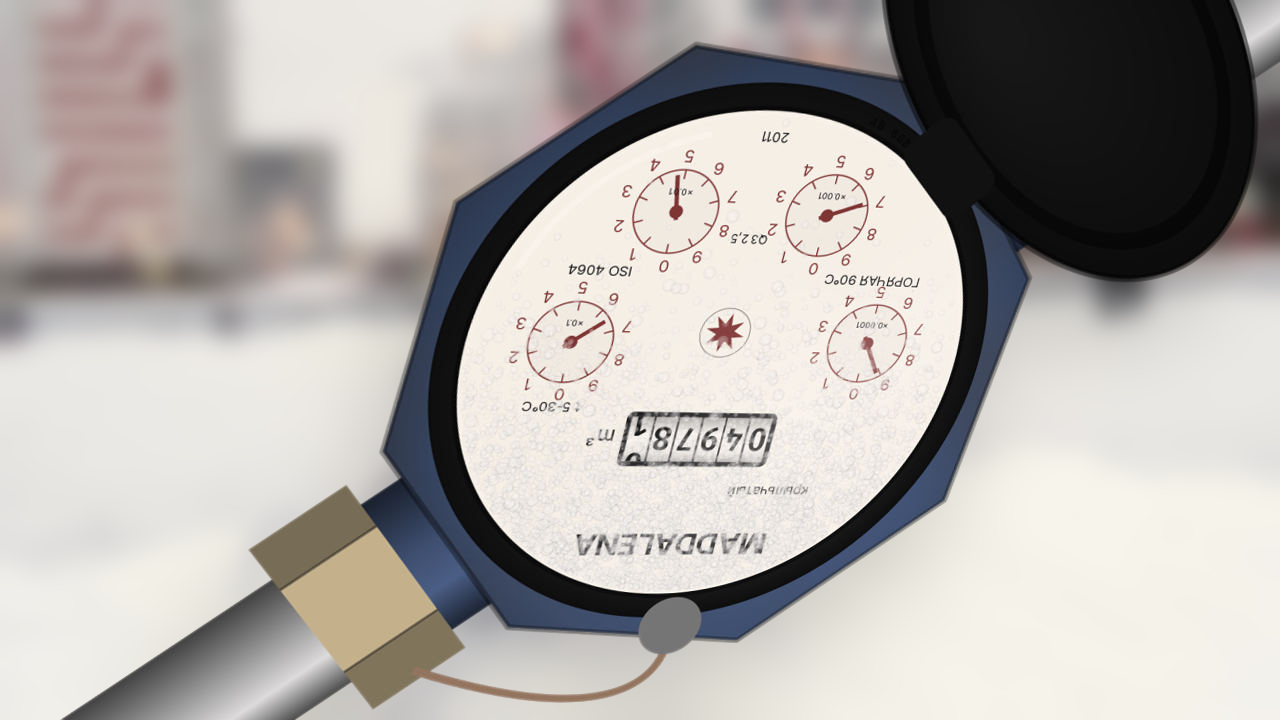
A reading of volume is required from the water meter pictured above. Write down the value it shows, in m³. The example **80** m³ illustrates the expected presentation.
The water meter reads **49780.6469** m³
